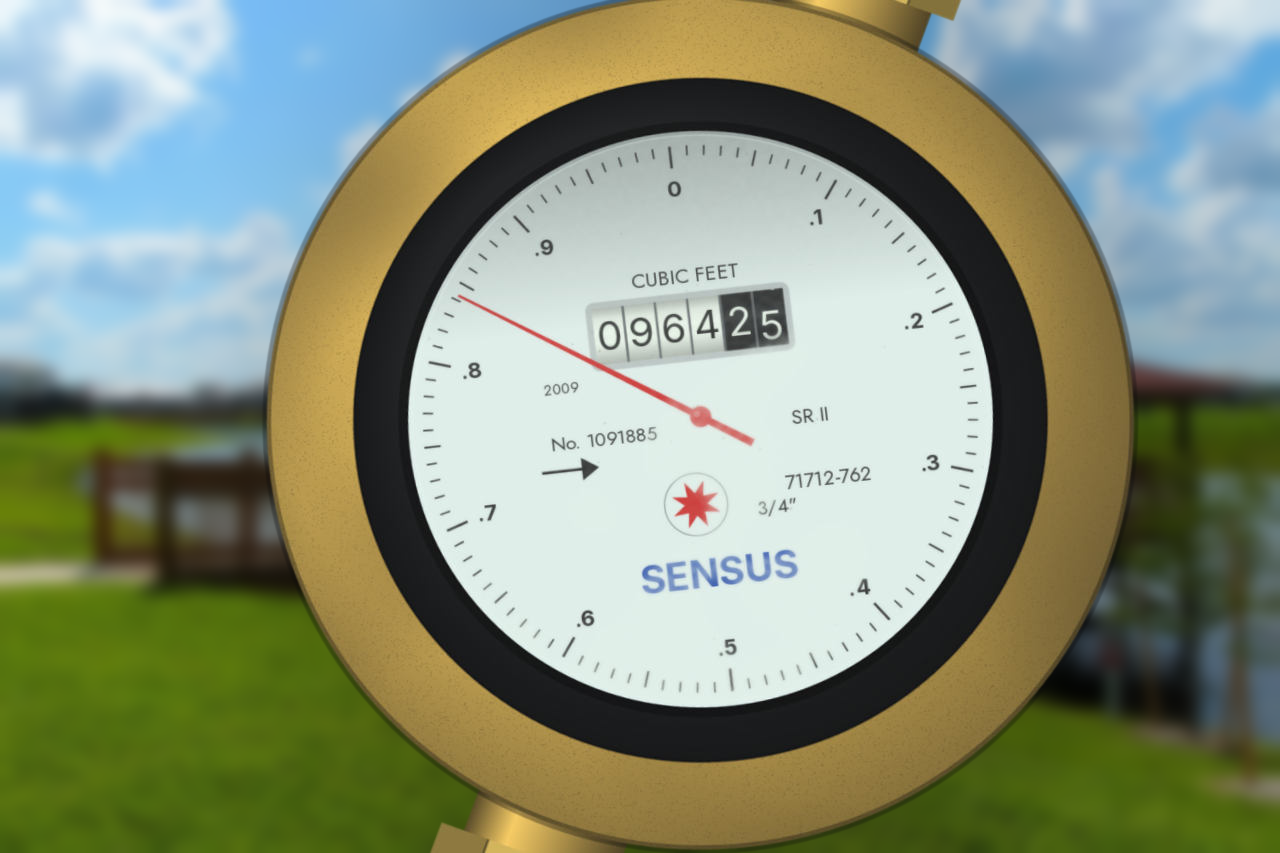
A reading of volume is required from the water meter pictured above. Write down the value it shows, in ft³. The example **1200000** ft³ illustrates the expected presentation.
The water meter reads **96424.84** ft³
